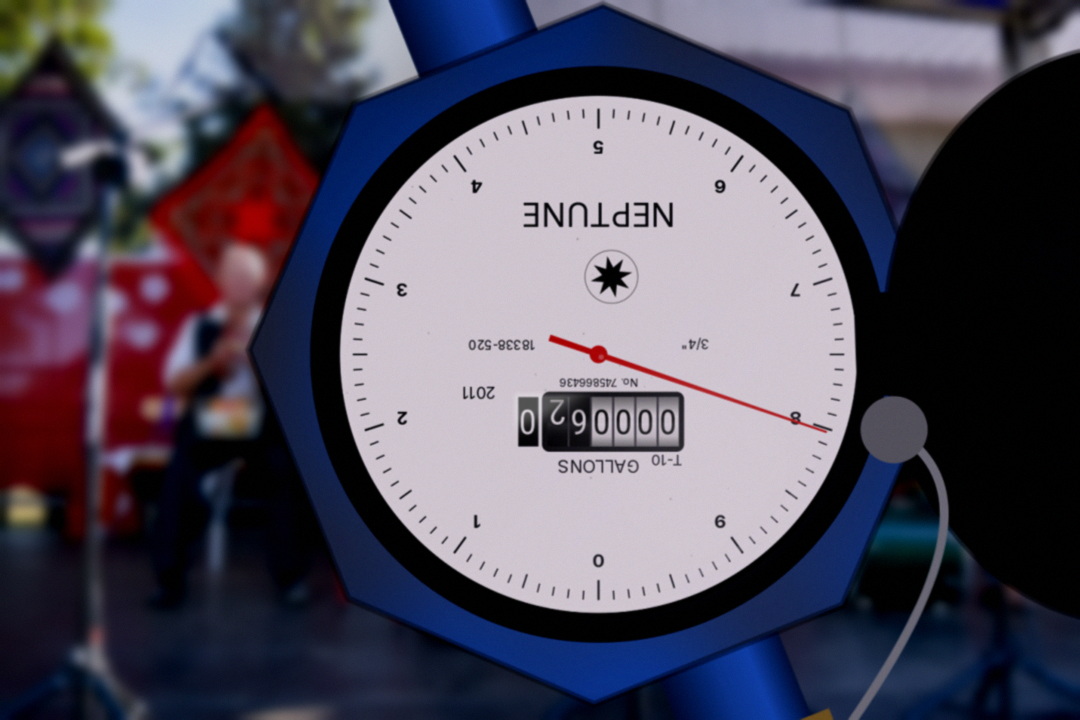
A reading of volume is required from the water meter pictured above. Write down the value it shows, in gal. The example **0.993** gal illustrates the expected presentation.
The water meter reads **618.0** gal
